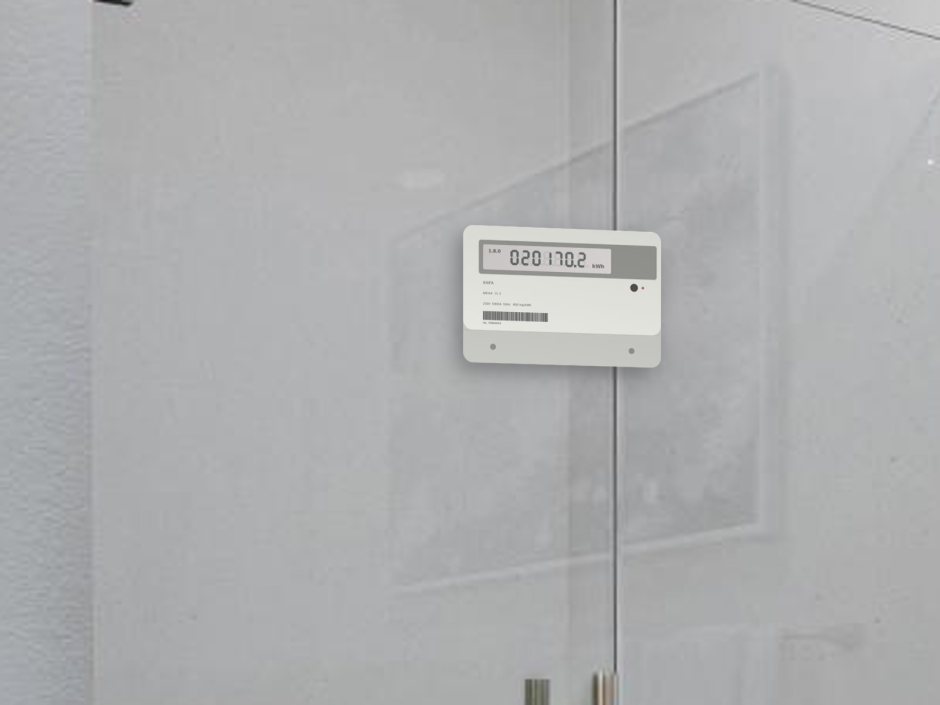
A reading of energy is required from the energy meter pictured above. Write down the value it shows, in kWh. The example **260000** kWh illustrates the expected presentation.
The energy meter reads **20170.2** kWh
